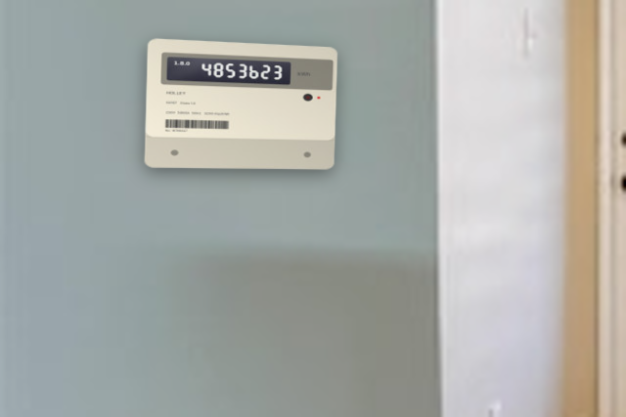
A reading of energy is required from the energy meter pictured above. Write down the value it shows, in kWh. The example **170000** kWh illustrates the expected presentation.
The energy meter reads **4853623** kWh
